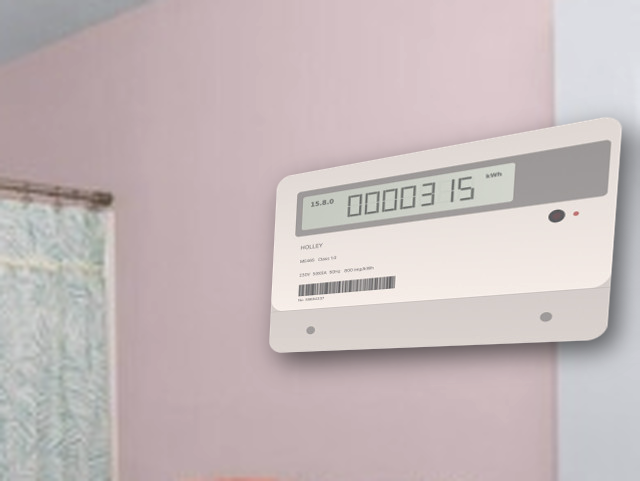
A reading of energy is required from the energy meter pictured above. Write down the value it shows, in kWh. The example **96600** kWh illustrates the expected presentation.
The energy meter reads **315** kWh
